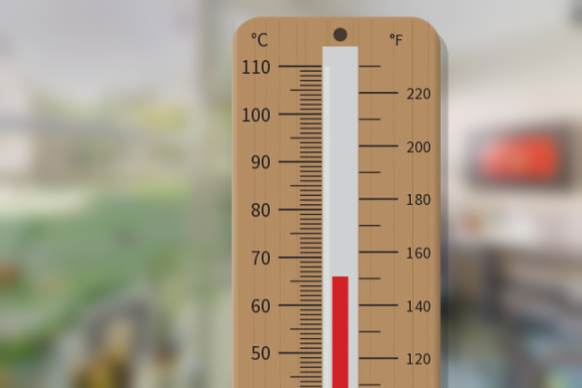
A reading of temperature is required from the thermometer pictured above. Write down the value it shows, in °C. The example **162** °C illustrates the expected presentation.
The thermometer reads **66** °C
